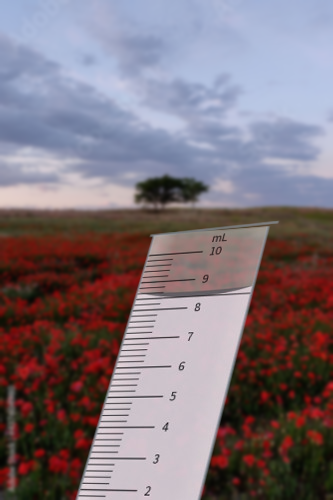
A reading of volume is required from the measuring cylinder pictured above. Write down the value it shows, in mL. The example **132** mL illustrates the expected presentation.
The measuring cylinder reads **8.4** mL
